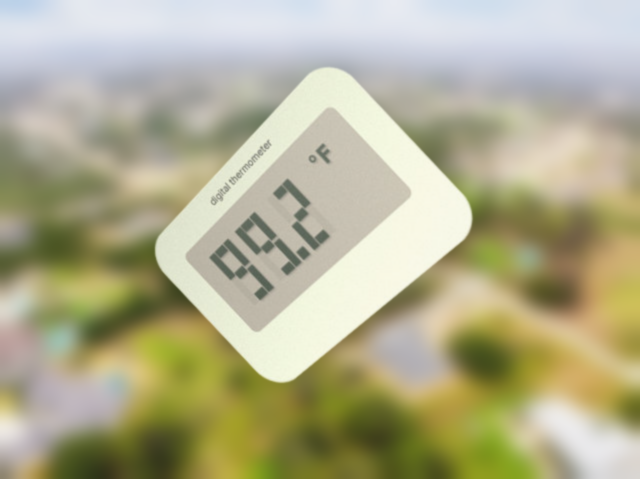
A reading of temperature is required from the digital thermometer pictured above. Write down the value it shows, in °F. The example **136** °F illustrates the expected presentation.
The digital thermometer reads **99.2** °F
